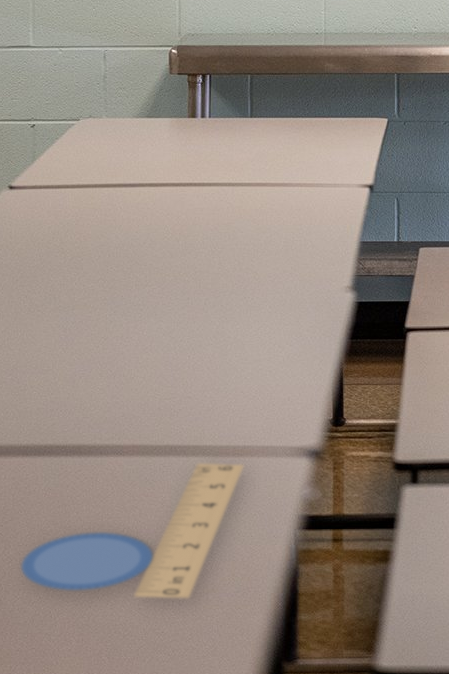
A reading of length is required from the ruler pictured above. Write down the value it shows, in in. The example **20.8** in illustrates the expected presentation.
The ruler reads **2.5** in
